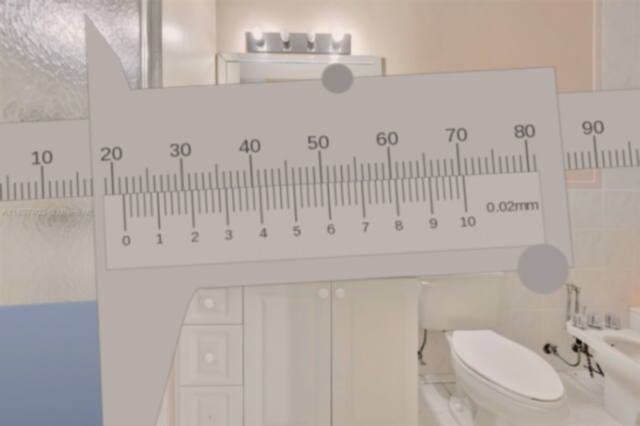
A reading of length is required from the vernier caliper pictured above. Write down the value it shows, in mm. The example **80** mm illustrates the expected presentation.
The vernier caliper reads **21.5** mm
